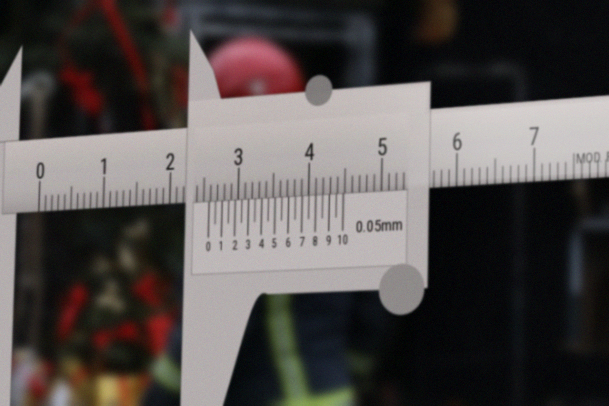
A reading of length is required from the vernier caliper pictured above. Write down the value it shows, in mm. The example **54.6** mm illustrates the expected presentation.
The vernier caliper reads **25.8** mm
